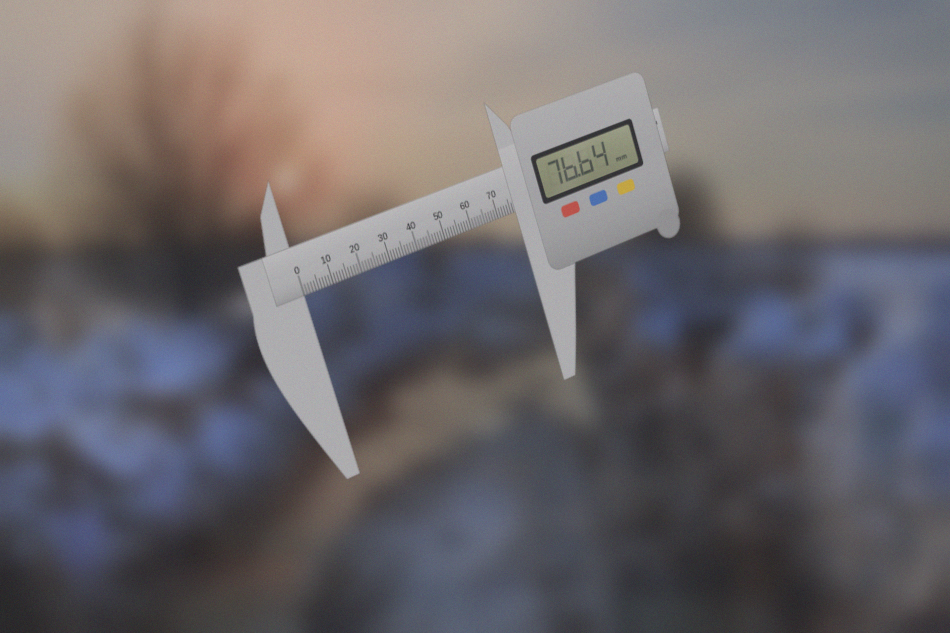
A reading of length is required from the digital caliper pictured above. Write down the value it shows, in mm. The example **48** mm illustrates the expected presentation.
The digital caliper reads **76.64** mm
